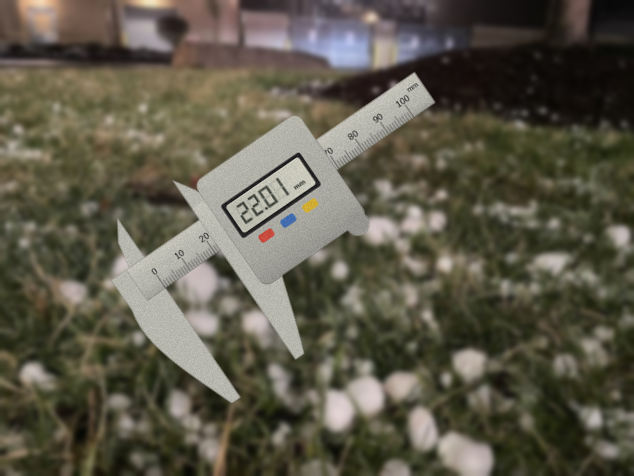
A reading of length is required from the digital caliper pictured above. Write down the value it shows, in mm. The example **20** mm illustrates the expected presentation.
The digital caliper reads **22.01** mm
